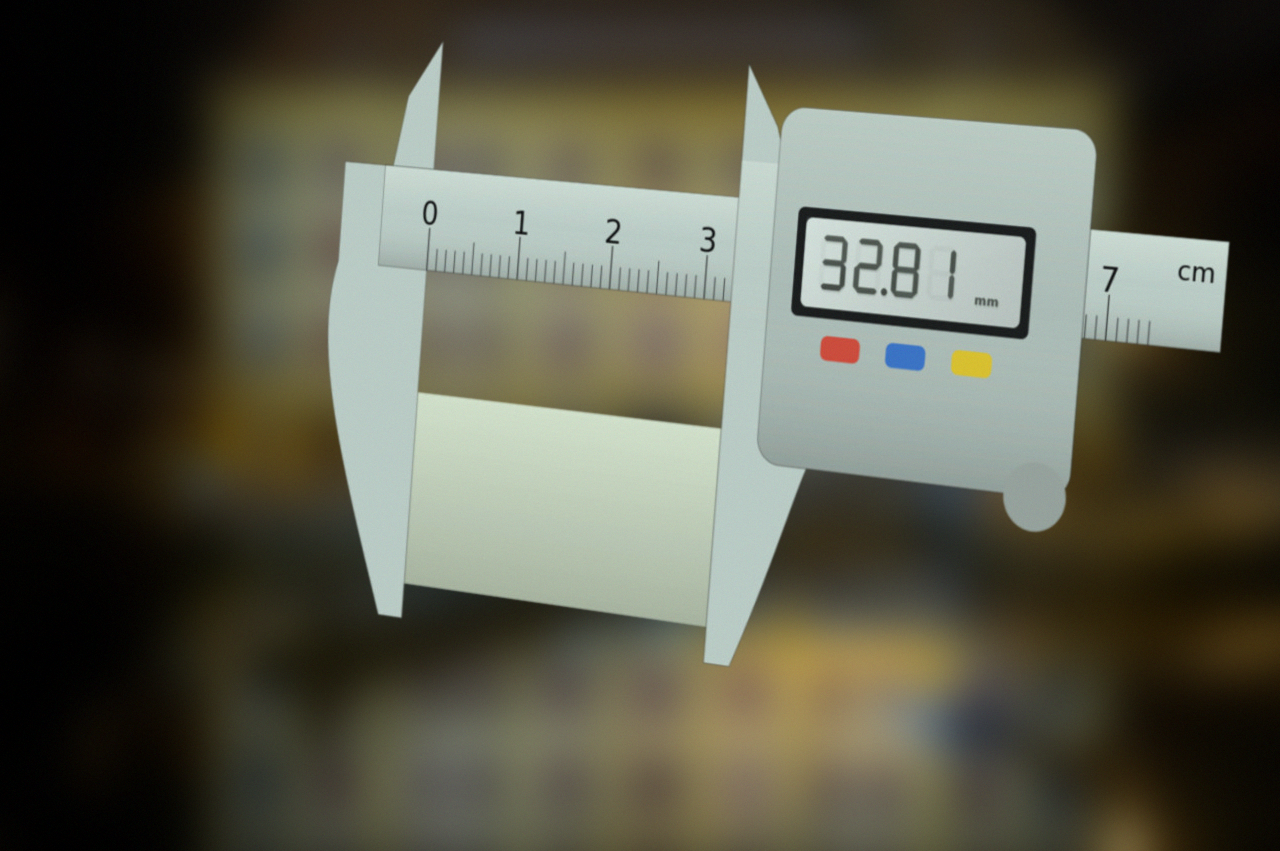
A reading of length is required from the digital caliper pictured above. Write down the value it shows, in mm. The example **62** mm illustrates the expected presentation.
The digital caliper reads **32.81** mm
